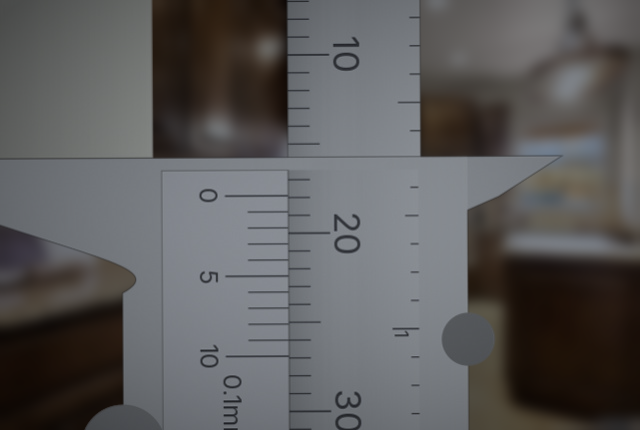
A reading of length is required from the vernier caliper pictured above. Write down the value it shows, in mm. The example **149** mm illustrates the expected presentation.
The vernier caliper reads **17.9** mm
